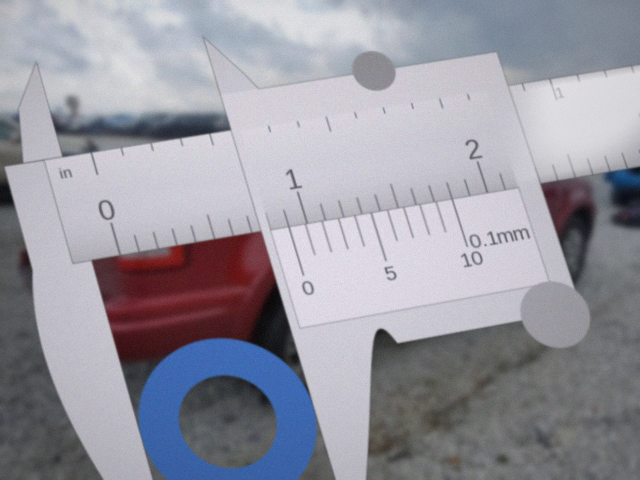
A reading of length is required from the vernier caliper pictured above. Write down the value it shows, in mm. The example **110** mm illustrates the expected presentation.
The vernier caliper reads **9.0** mm
